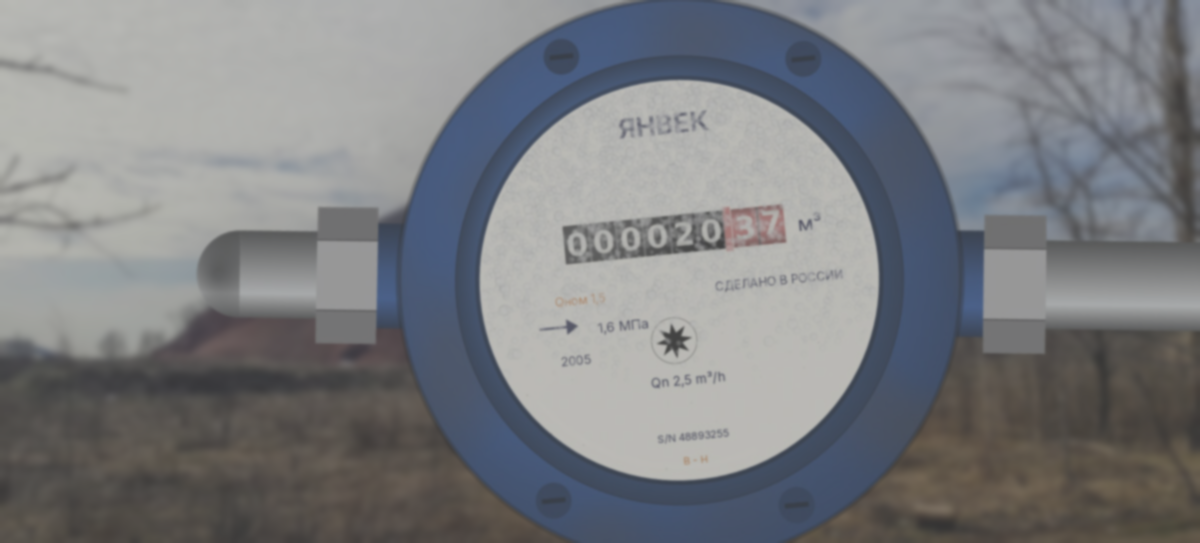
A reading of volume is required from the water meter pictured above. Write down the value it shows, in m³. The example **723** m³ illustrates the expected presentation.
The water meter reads **20.37** m³
